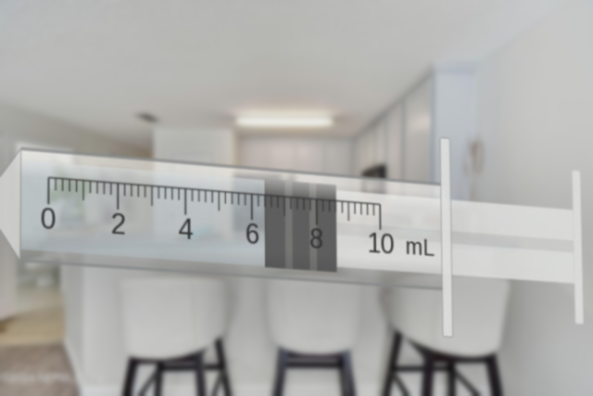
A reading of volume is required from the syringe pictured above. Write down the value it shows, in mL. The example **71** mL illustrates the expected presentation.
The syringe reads **6.4** mL
